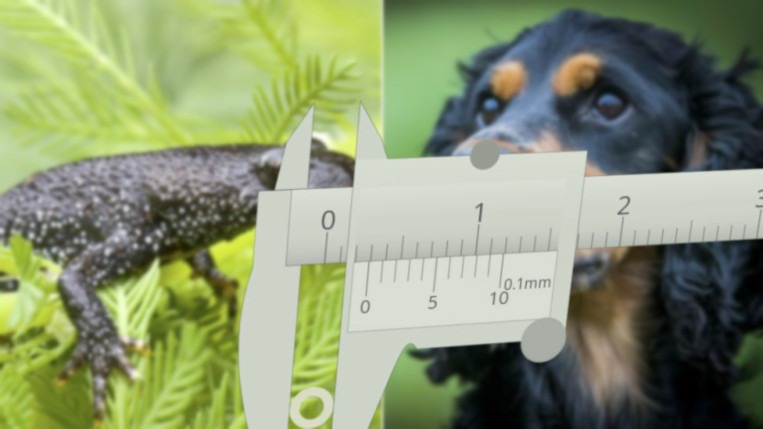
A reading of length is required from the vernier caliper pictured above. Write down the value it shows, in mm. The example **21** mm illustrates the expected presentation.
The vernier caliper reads **2.9** mm
